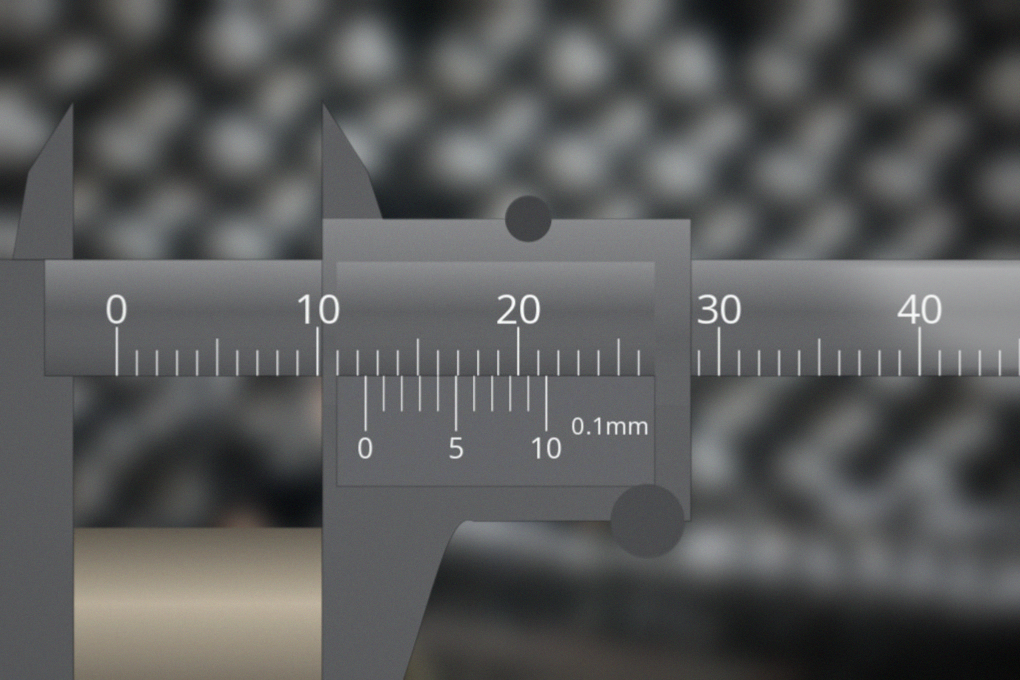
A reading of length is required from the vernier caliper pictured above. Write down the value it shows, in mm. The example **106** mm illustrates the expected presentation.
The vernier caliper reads **12.4** mm
